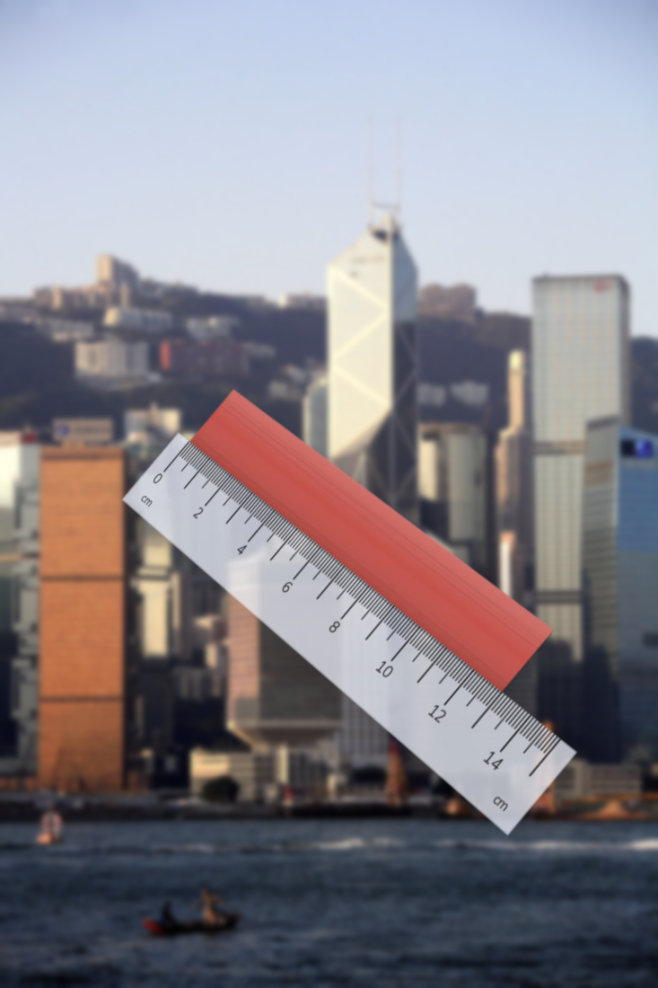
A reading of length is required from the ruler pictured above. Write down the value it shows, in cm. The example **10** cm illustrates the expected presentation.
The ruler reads **13** cm
